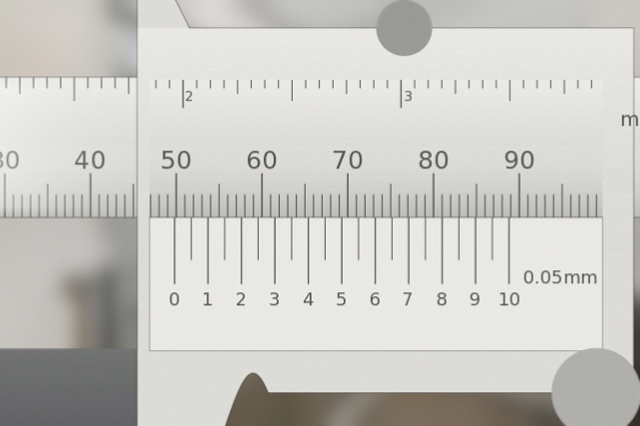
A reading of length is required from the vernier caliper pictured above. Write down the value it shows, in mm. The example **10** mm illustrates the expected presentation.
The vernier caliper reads **49.8** mm
